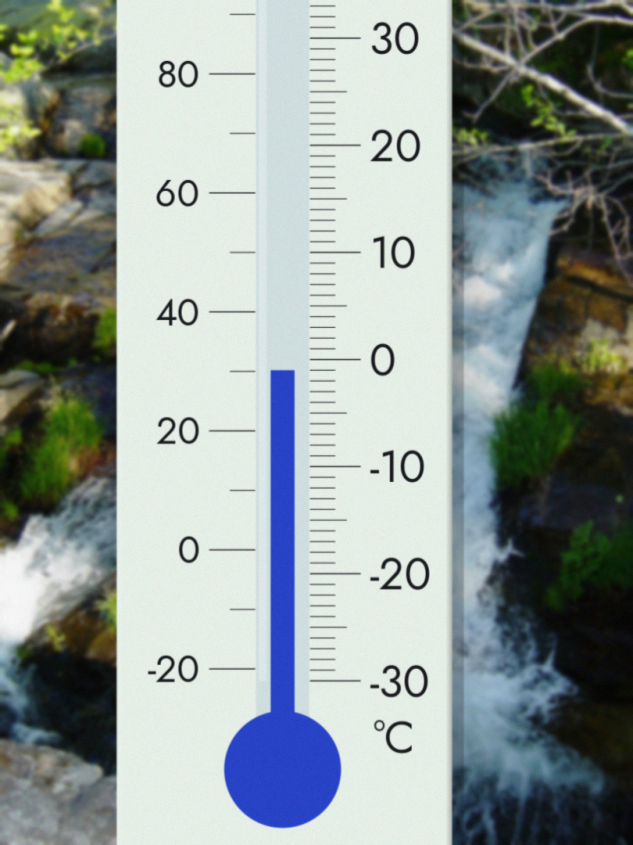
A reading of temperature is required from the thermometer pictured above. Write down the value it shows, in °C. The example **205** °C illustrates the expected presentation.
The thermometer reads **-1** °C
